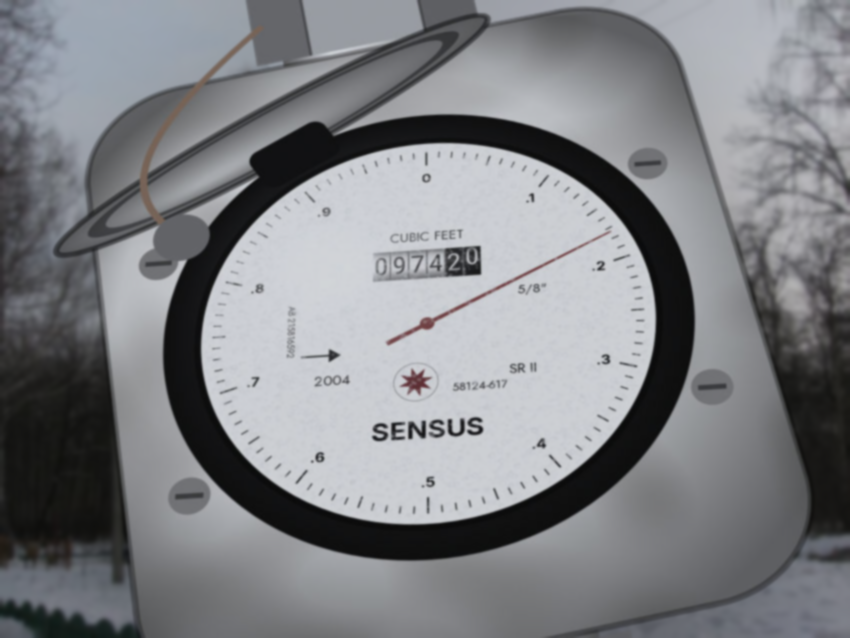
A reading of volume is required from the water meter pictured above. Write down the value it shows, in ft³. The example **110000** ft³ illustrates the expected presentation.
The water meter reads **97420.17** ft³
